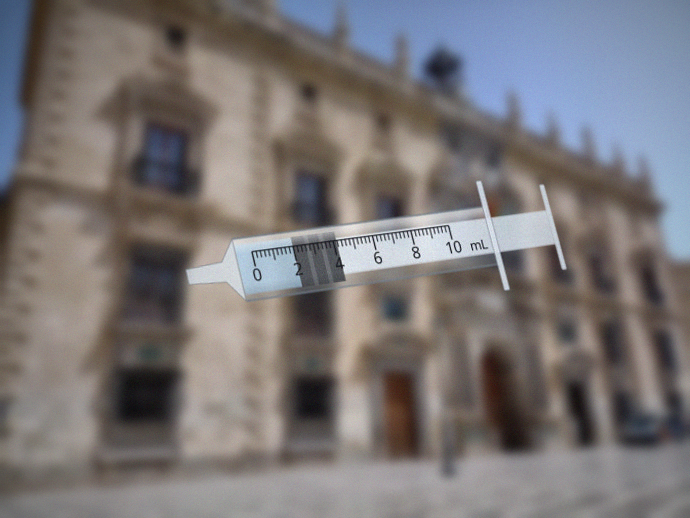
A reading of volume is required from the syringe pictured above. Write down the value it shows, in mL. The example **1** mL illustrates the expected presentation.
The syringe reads **2** mL
